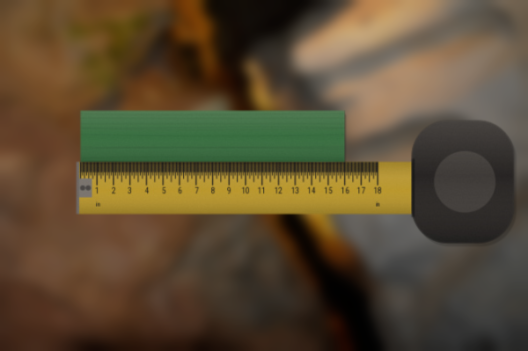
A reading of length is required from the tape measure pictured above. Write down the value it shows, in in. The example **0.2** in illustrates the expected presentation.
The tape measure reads **16** in
